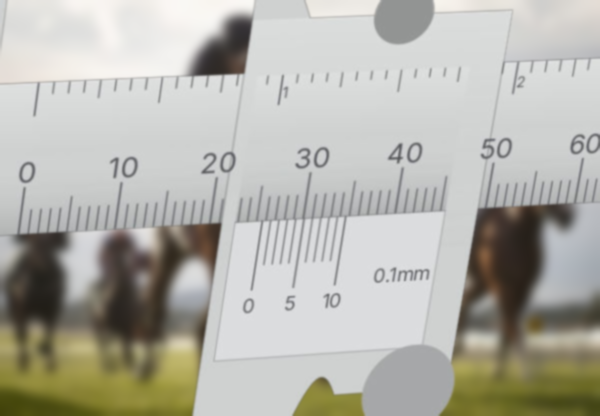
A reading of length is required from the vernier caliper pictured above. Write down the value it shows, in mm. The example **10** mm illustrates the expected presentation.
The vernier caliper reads **25.6** mm
